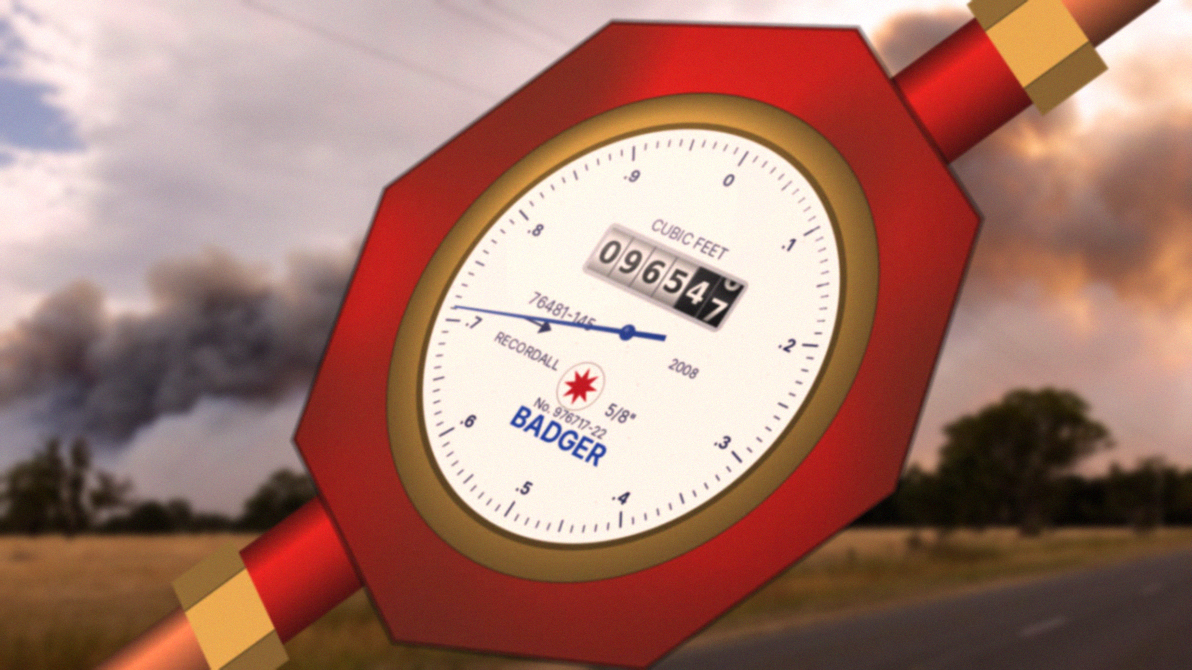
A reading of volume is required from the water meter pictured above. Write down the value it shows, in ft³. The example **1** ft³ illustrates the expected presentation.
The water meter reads **96546.71** ft³
